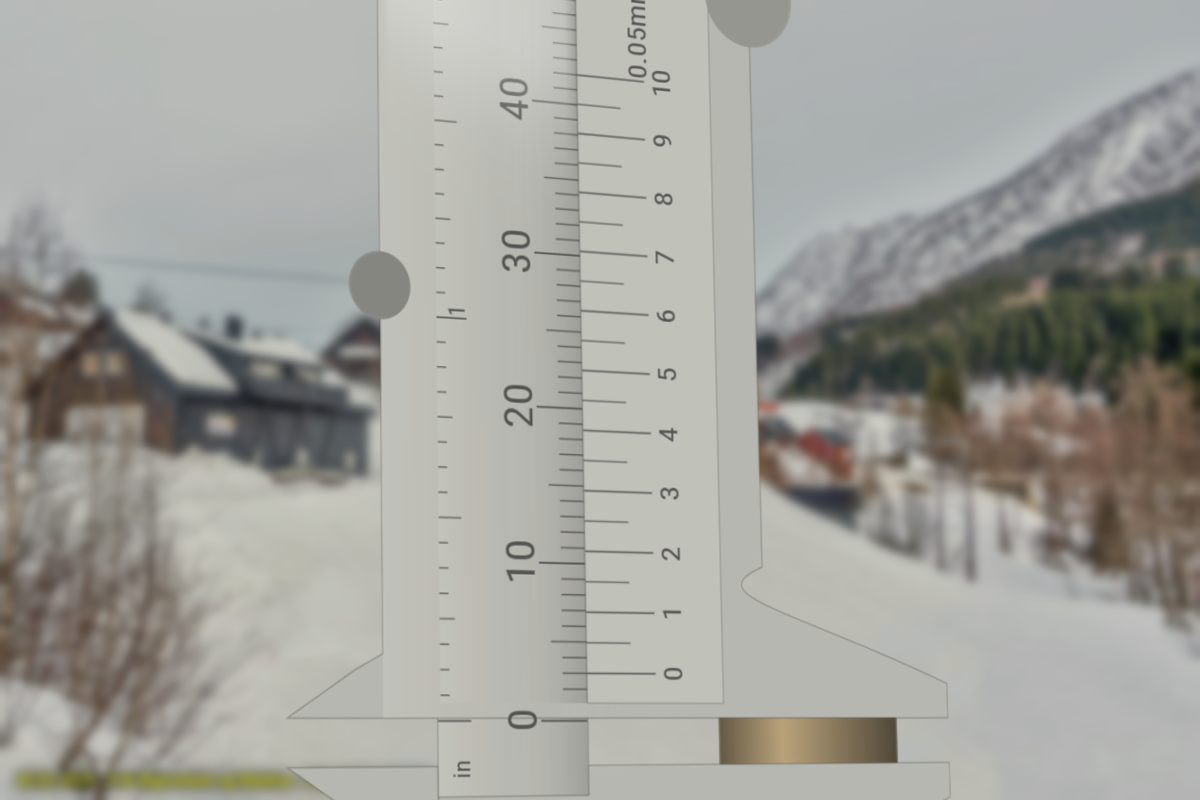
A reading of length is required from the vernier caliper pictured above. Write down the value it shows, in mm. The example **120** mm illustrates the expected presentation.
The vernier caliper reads **3.0** mm
